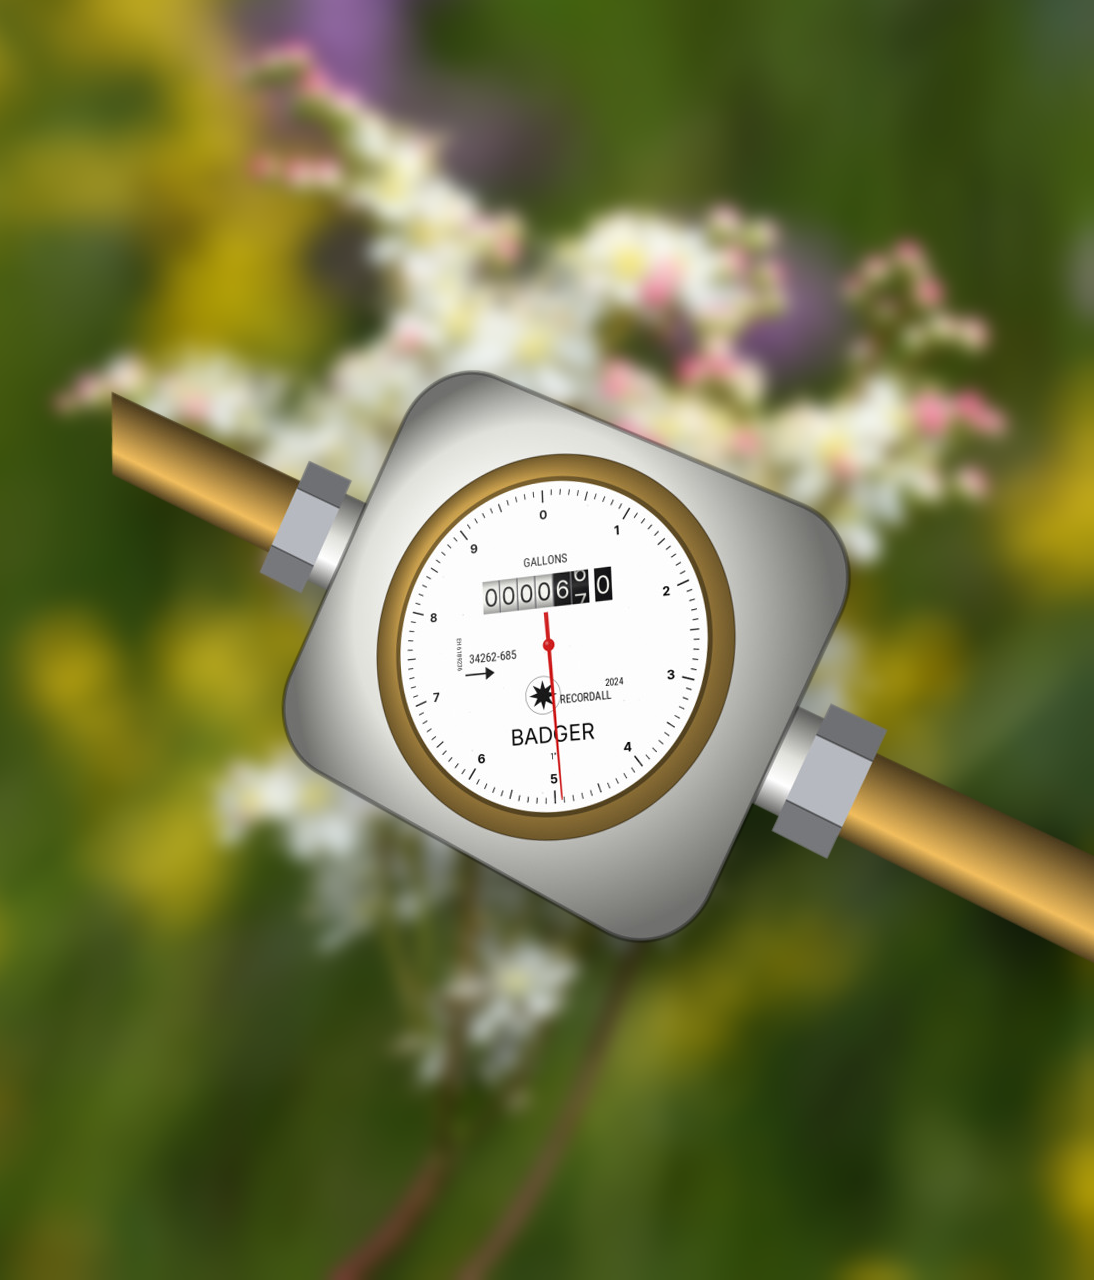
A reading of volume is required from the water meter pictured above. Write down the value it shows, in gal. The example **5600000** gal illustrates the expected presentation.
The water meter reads **664.9** gal
